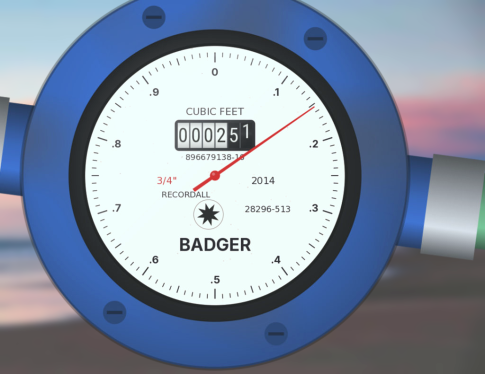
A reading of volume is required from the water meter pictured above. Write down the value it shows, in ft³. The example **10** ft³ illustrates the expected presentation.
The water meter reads **251.15** ft³
